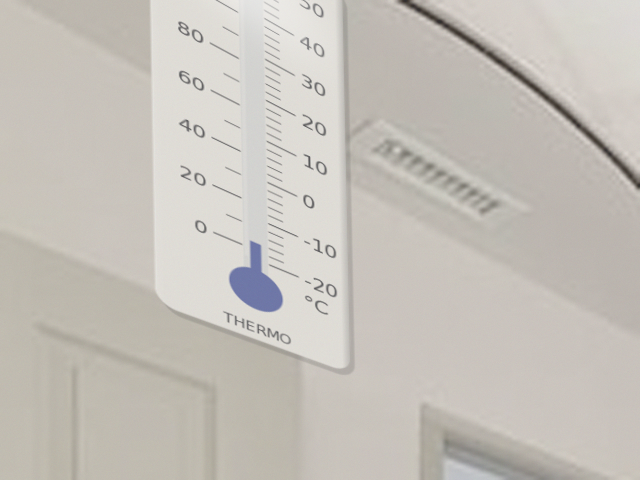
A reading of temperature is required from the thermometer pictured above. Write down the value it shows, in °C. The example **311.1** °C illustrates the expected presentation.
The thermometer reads **-16** °C
